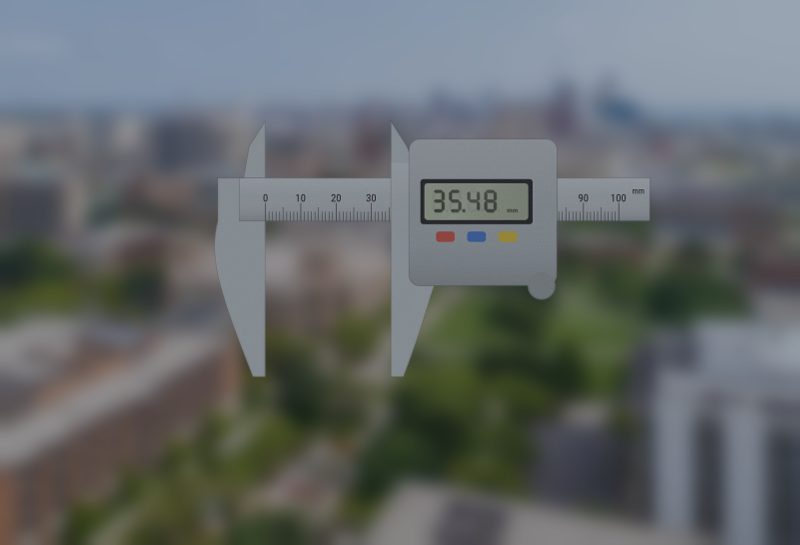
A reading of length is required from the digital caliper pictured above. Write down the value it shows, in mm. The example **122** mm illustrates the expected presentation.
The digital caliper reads **35.48** mm
